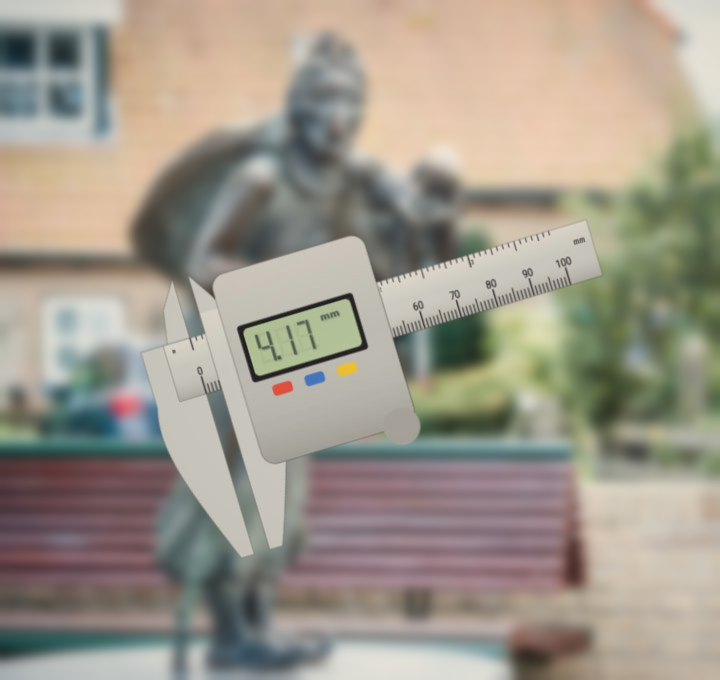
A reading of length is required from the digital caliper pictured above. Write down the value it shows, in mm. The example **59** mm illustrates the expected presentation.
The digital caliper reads **4.17** mm
